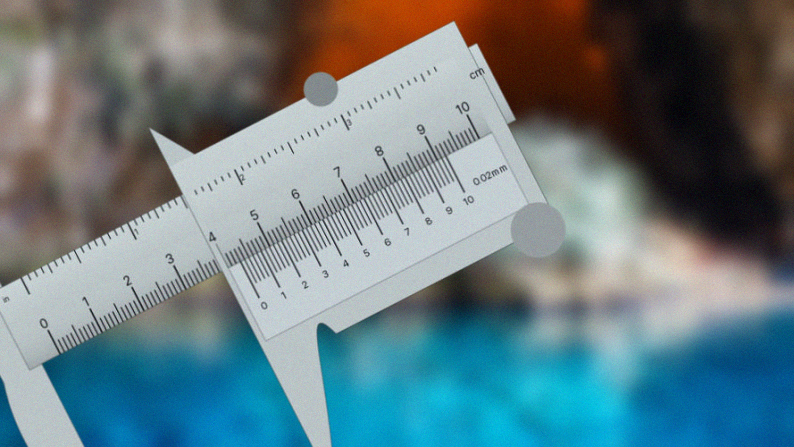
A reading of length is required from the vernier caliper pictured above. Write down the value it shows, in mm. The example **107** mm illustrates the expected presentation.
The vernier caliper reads **43.0** mm
